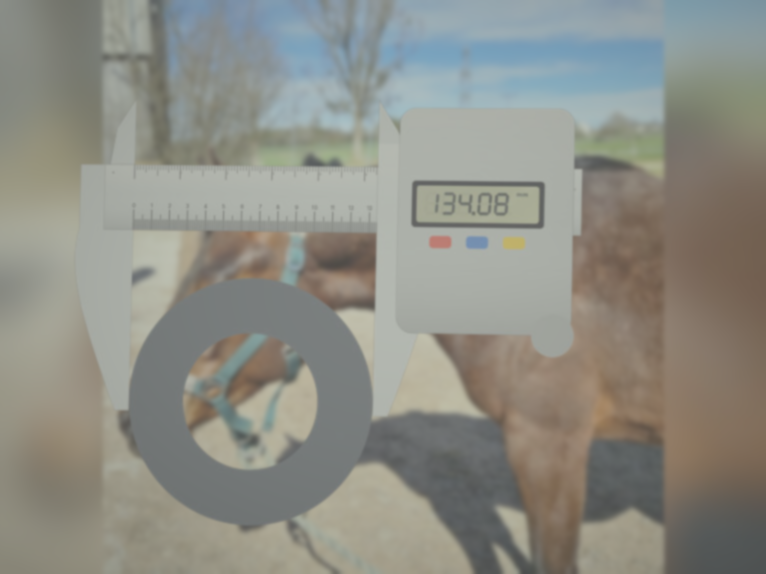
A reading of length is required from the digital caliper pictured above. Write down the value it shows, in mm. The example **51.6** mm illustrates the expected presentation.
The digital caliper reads **134.08** mm
